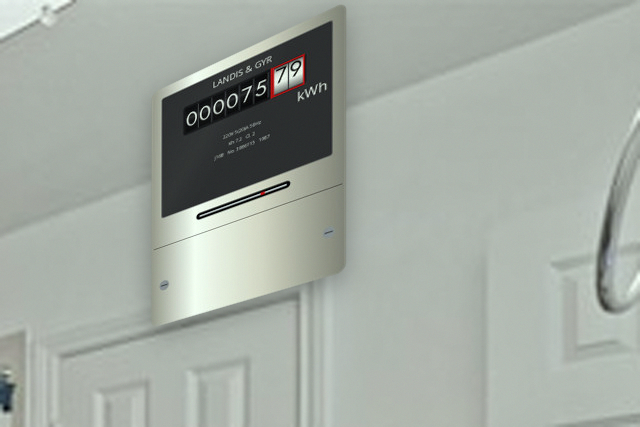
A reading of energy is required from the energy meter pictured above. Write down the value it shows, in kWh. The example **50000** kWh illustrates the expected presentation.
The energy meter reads **75.79** kWh
